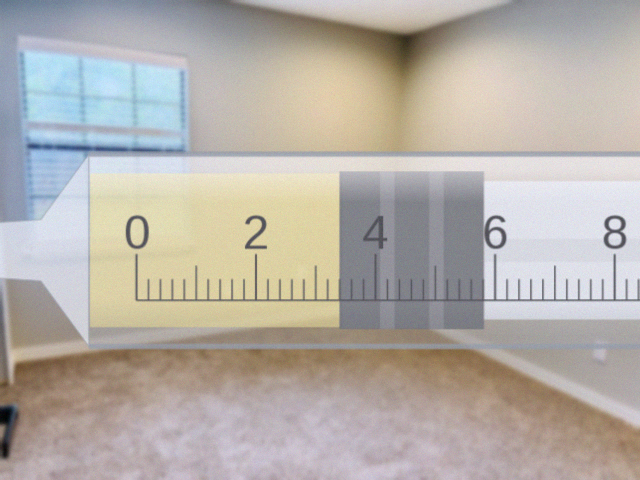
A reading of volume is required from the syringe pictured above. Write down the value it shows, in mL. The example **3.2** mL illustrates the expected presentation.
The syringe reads **3.4** mL
